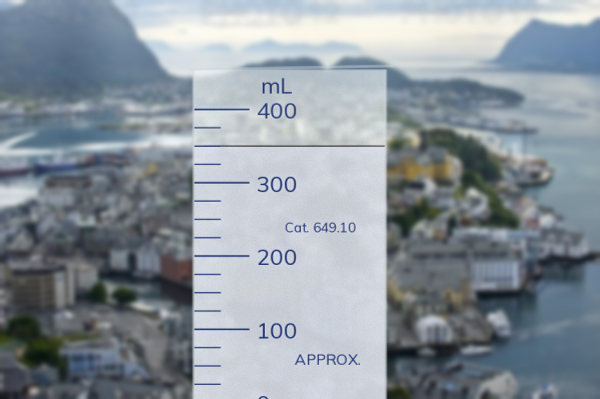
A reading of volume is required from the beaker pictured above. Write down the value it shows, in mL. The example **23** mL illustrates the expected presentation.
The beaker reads **350** mL
